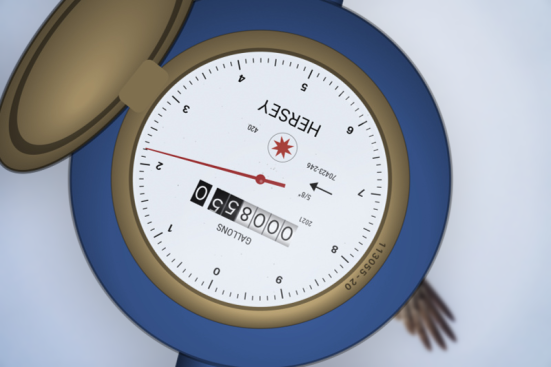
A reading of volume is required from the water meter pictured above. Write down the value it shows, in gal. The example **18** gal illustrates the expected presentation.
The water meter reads **8552.2** gal
